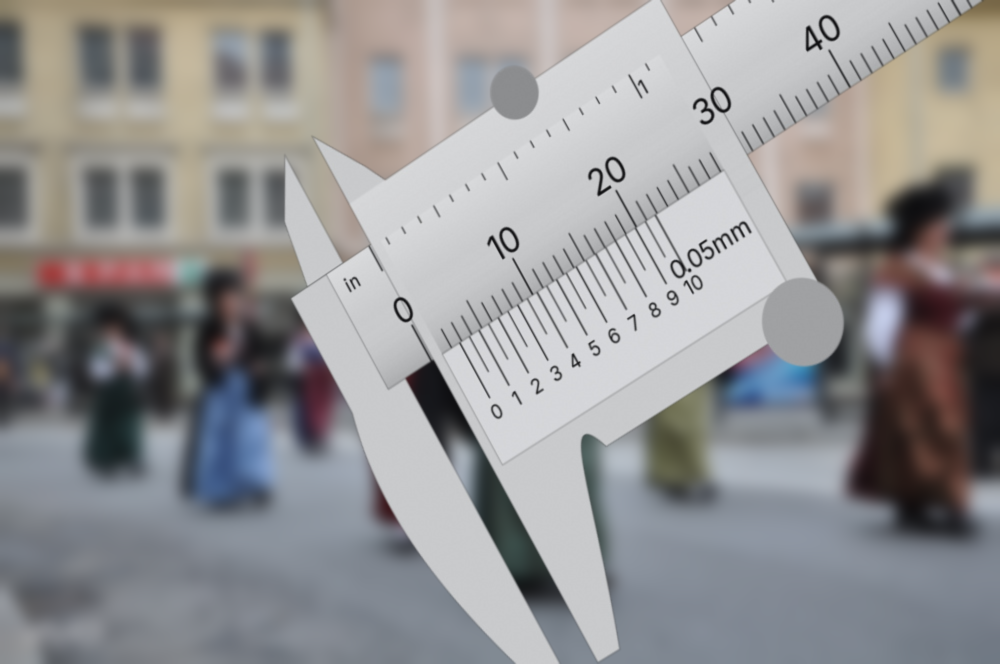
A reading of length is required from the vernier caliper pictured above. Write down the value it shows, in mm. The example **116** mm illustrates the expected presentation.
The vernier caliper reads **2.8** mm
